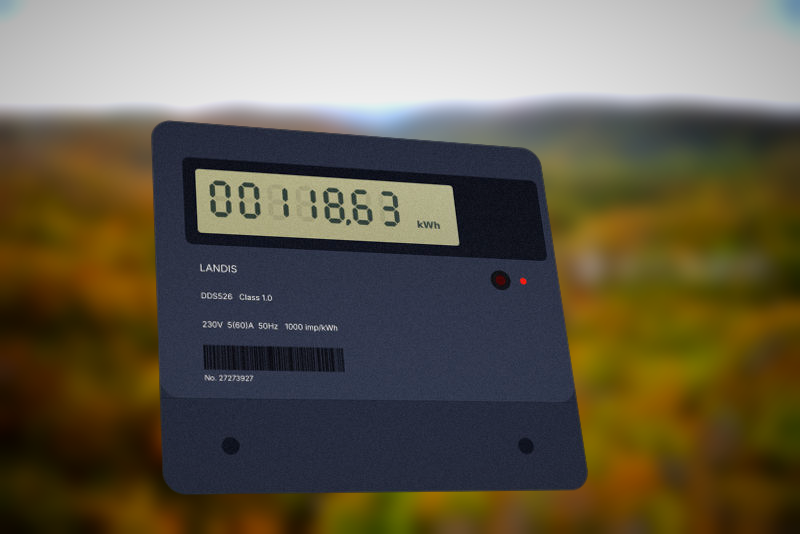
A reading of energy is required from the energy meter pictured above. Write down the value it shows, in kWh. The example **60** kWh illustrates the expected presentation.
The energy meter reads **118.63** kWh
